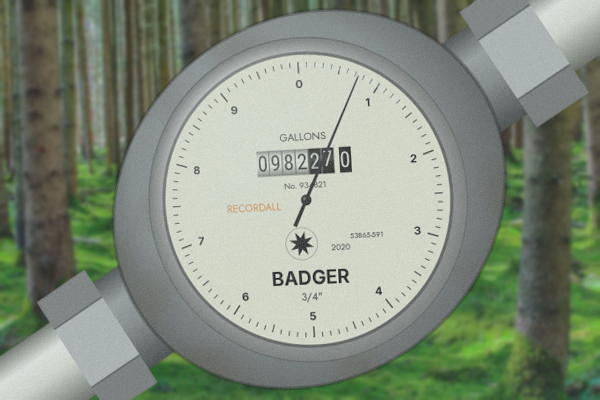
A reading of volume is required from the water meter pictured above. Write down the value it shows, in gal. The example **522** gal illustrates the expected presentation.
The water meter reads **982270.7** gal
